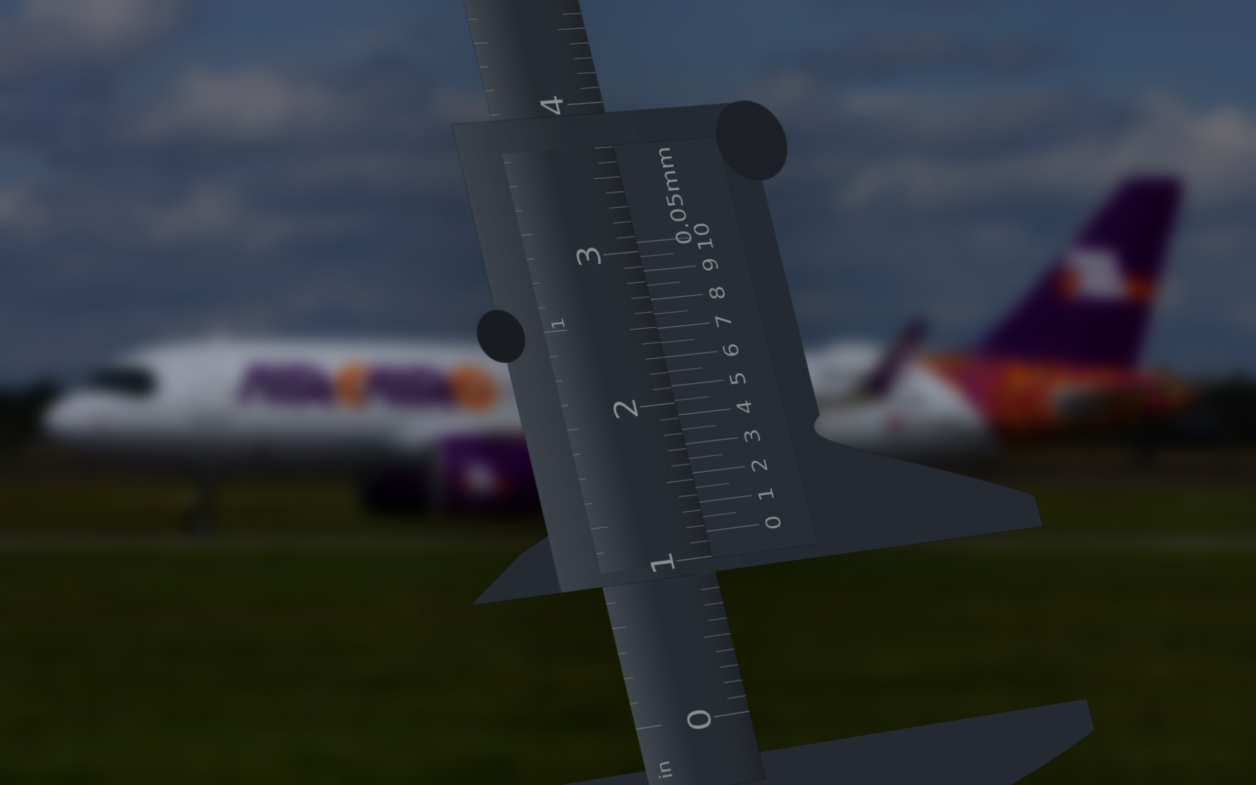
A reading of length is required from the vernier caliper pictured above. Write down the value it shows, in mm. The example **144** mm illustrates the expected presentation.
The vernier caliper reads **11.6** mm
